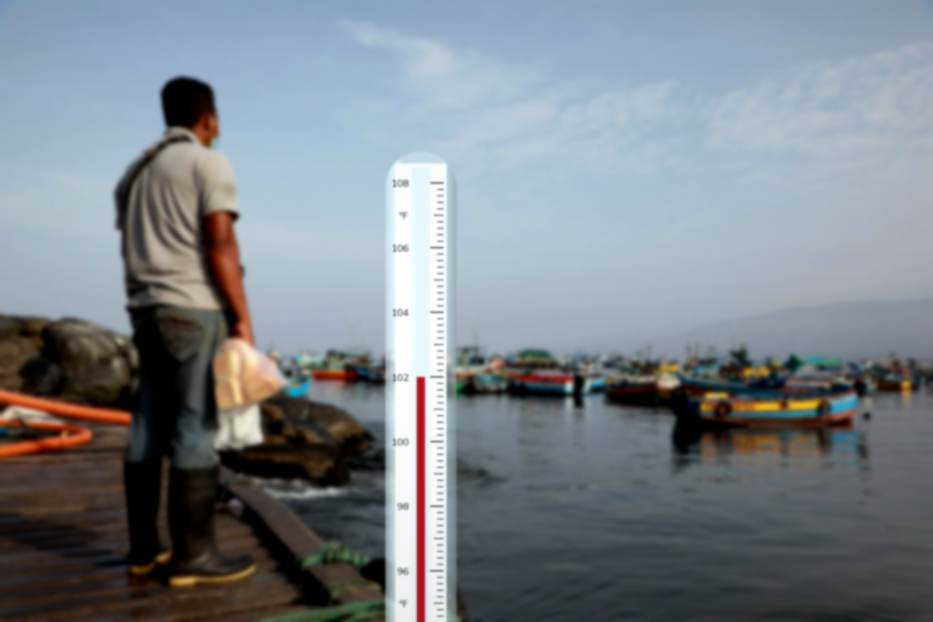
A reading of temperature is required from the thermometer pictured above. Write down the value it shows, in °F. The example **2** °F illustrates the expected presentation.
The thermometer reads **102** °F
